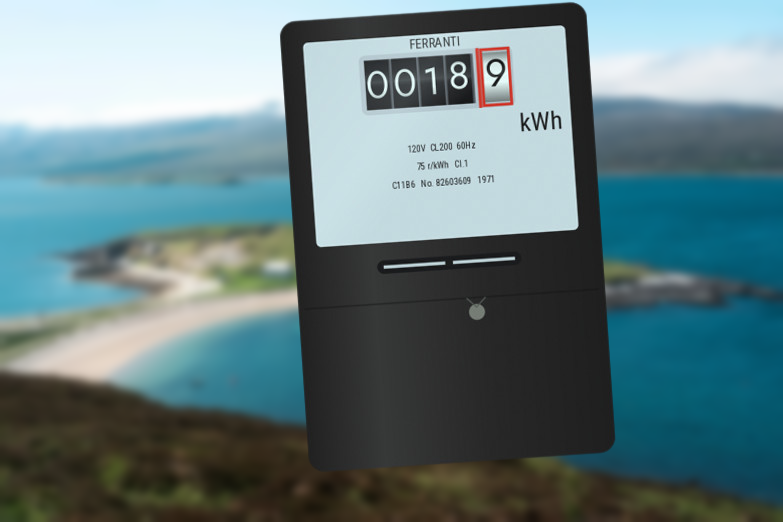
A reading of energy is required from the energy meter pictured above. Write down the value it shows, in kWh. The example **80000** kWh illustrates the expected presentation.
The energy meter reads **18.9** kWh
